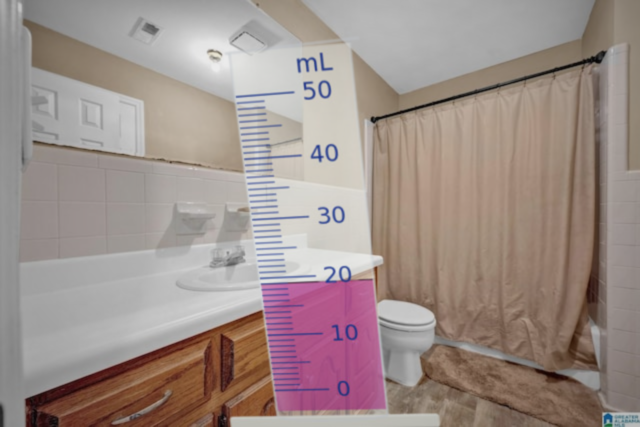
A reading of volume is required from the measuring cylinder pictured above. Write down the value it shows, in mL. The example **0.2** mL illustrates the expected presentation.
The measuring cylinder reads **19** mL
